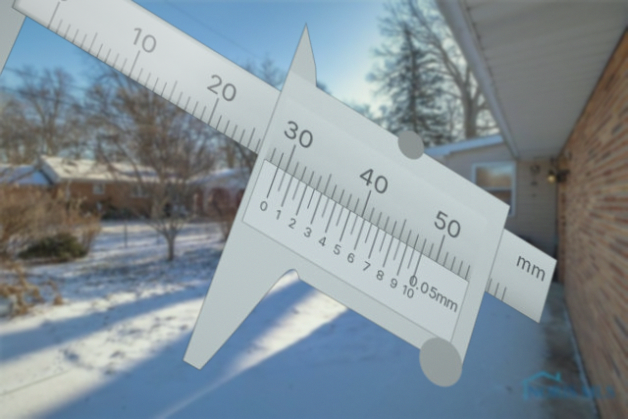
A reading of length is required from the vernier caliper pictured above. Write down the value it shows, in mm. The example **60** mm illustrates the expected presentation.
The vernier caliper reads **29.0** mm
